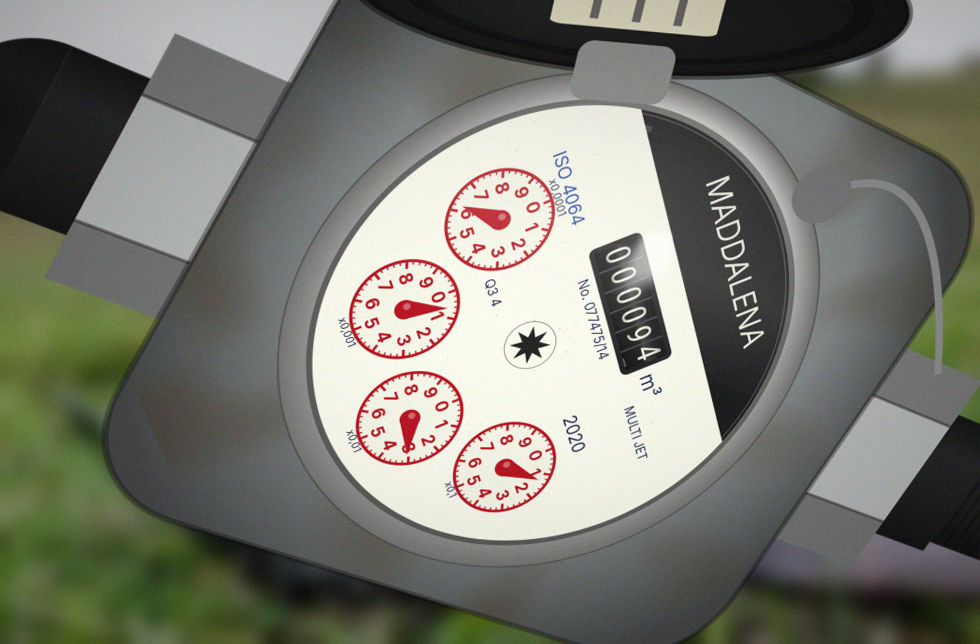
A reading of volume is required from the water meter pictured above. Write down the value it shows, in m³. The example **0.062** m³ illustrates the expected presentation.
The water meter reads **94.1306** m³
